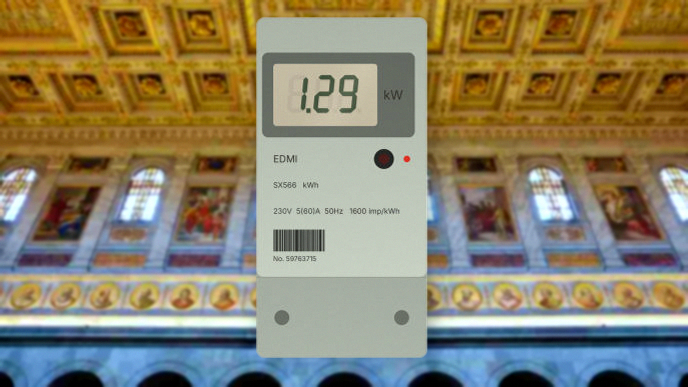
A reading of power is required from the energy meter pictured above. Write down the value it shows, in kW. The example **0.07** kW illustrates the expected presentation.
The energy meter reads **1.29** kW
